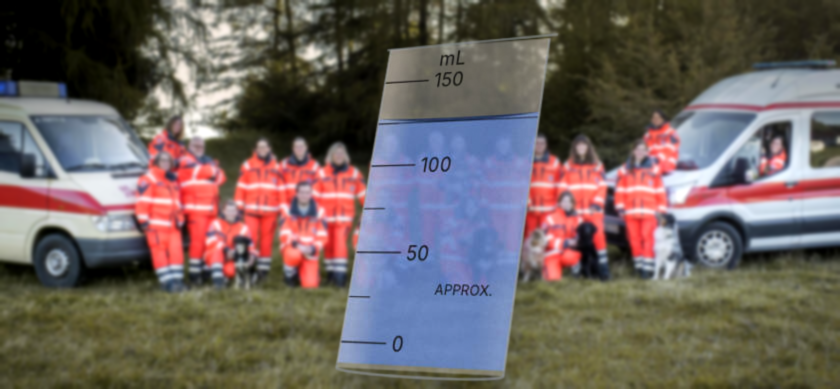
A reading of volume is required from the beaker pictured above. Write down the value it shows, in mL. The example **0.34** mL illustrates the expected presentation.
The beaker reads **125** mL
